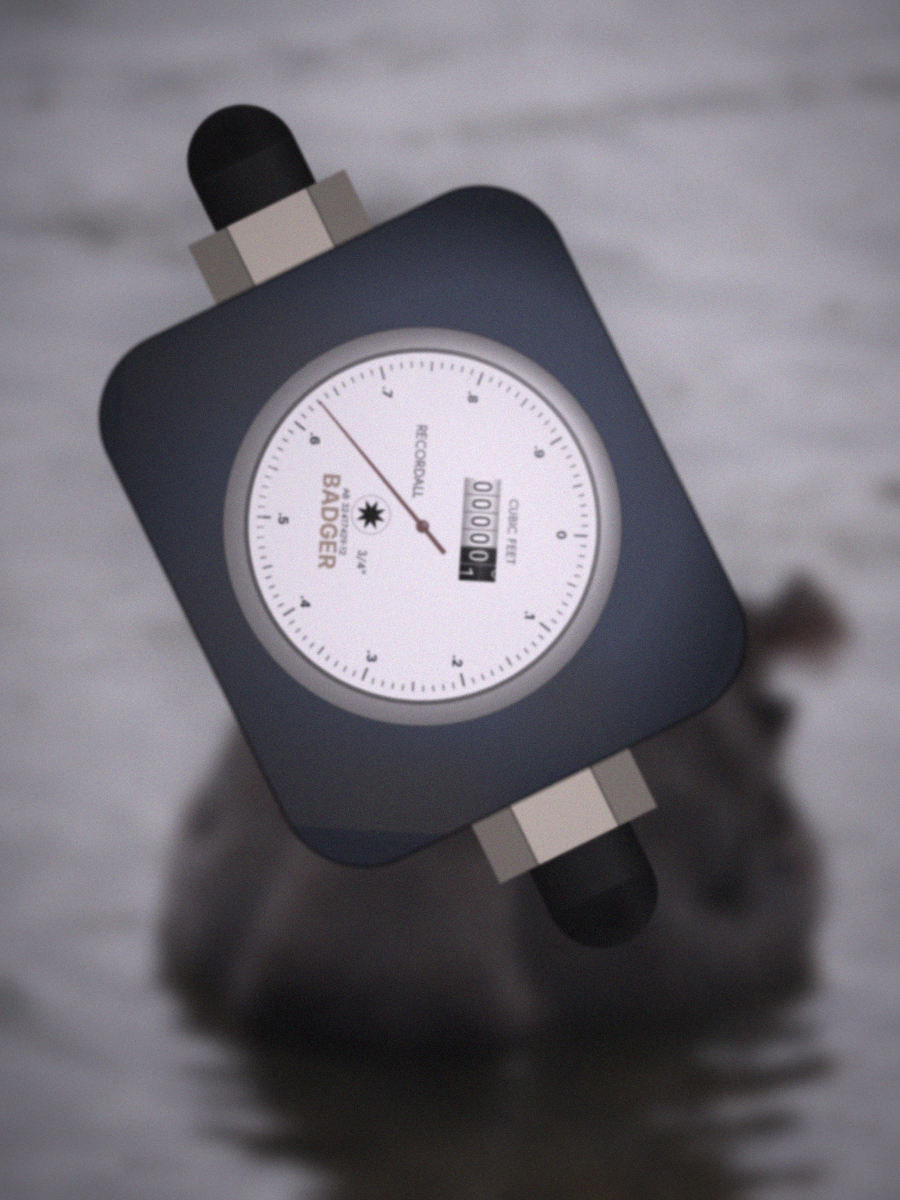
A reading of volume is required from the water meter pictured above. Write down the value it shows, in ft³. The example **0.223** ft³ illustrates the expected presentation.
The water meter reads **0.63** ft³
